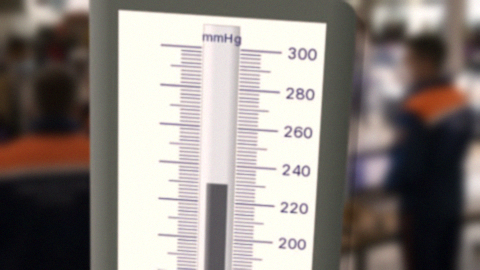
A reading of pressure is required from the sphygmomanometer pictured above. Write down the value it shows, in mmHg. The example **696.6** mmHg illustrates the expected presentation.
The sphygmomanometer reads **230** mmHg
